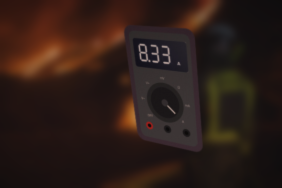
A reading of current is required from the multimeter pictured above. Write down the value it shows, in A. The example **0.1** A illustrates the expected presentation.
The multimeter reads **8.33** A
